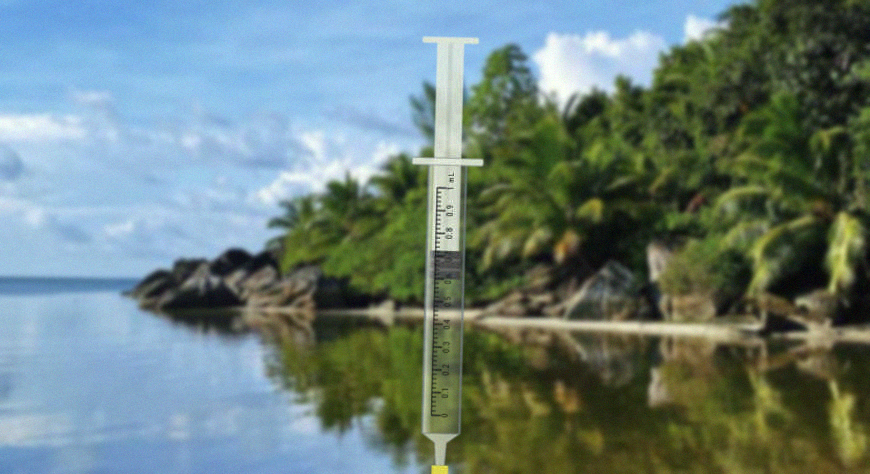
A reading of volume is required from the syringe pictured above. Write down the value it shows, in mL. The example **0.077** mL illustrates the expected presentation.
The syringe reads **0.6** mL
